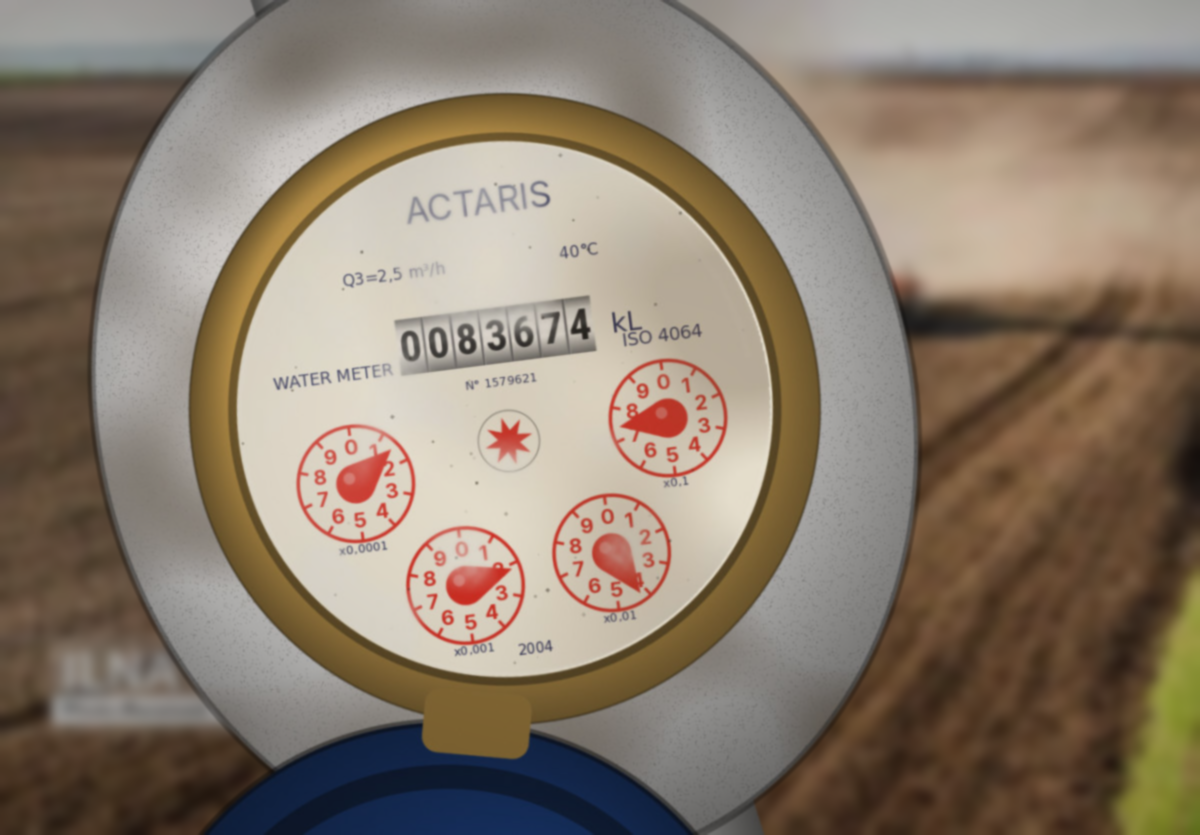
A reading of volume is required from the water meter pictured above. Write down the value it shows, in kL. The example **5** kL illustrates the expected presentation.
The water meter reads **83674.7421** kL
